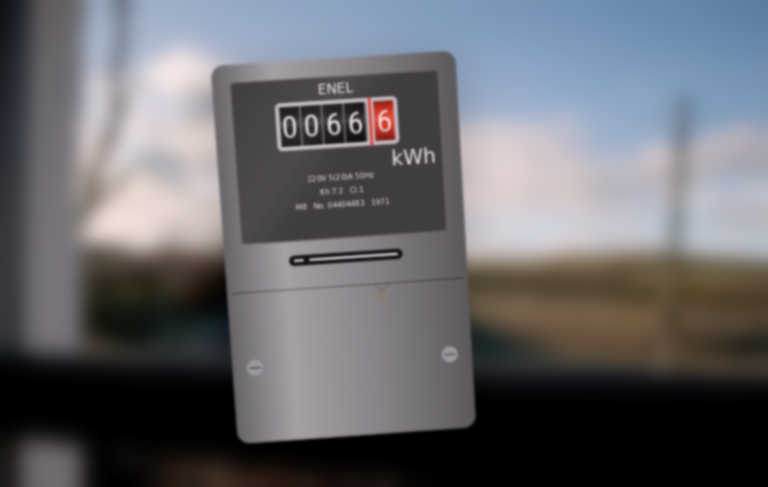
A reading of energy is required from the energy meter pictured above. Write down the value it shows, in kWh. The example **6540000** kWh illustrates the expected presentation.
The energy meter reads **66.6** kWh
